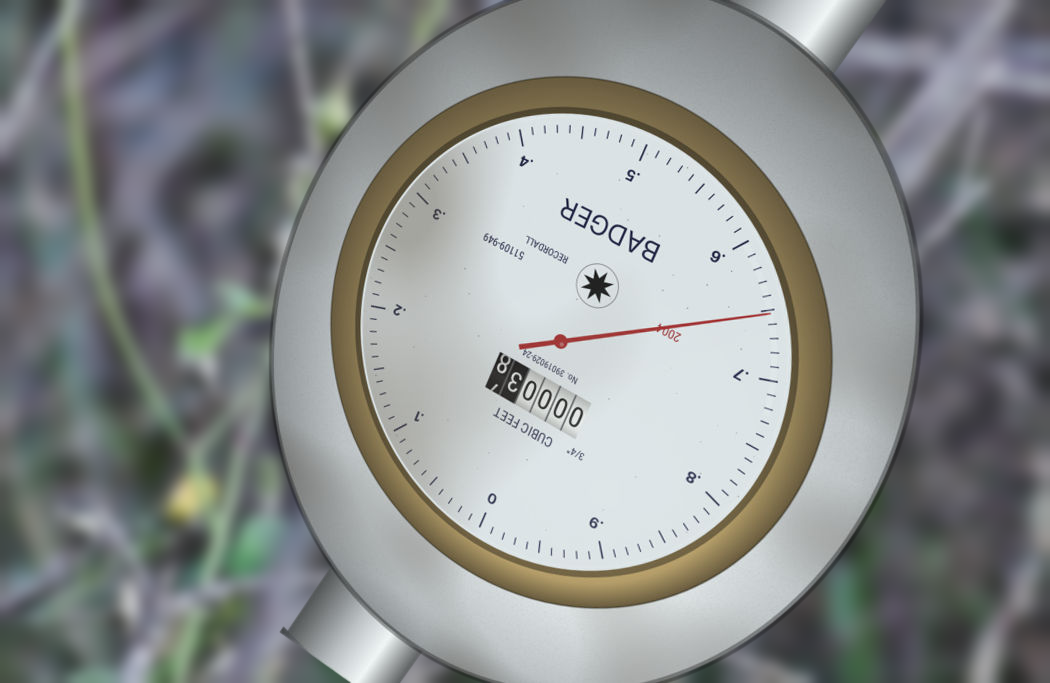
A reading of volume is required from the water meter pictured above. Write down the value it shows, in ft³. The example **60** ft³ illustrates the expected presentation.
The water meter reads **37.65** ft³
